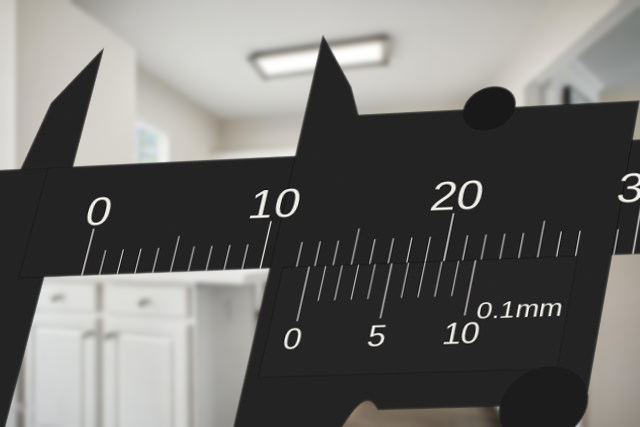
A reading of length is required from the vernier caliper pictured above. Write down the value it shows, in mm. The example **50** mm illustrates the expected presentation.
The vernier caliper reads **12.7** mm
